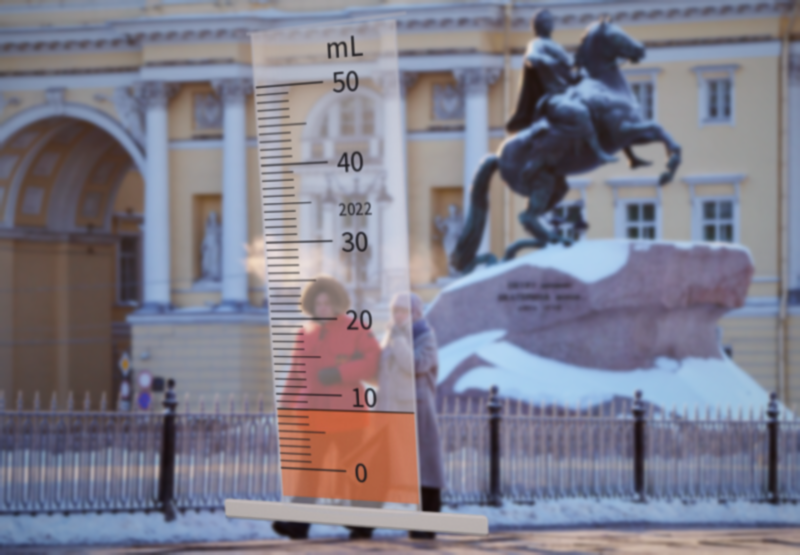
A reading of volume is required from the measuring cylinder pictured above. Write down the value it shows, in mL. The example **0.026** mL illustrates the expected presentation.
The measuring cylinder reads **8** mL
